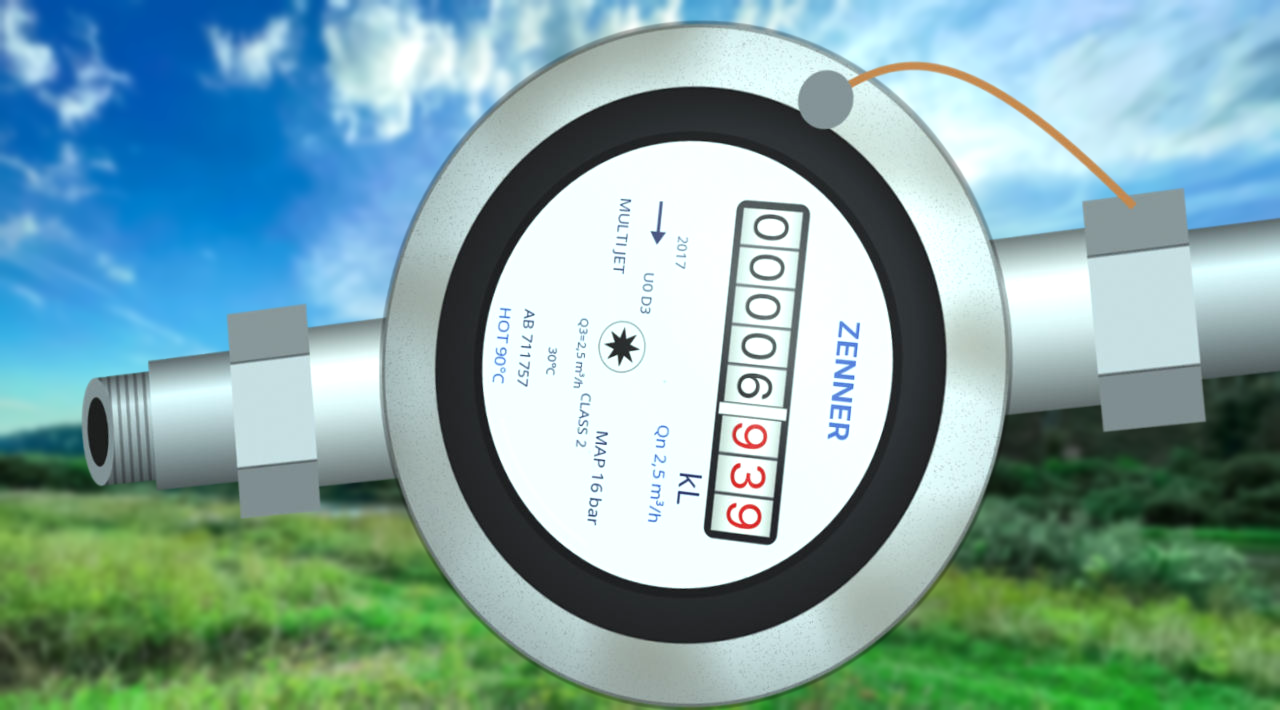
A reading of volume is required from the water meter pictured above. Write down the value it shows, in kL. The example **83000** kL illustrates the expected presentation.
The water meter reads **6.939** kL
